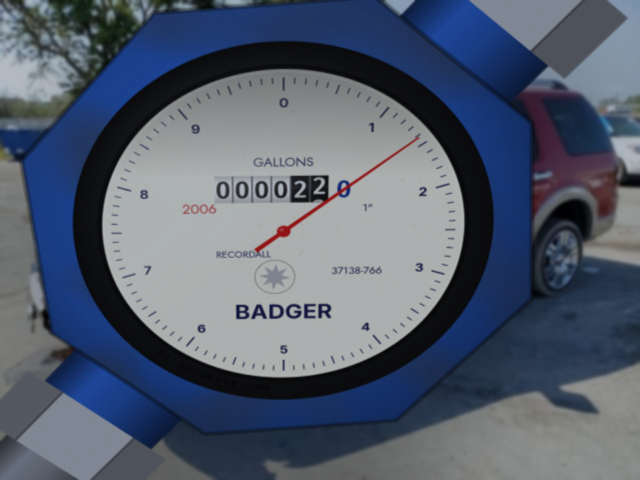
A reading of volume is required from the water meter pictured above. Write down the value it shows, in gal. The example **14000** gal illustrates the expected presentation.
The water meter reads **221.4** gal
